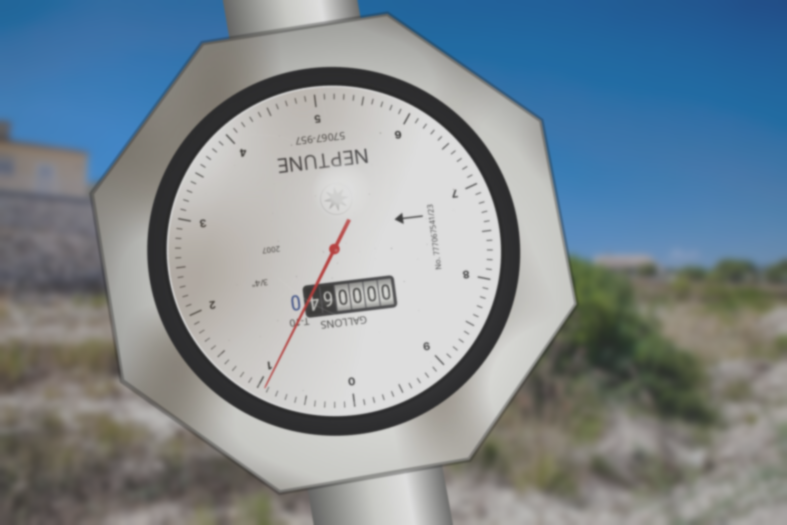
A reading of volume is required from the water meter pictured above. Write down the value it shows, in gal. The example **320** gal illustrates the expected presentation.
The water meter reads **640.9** gal
